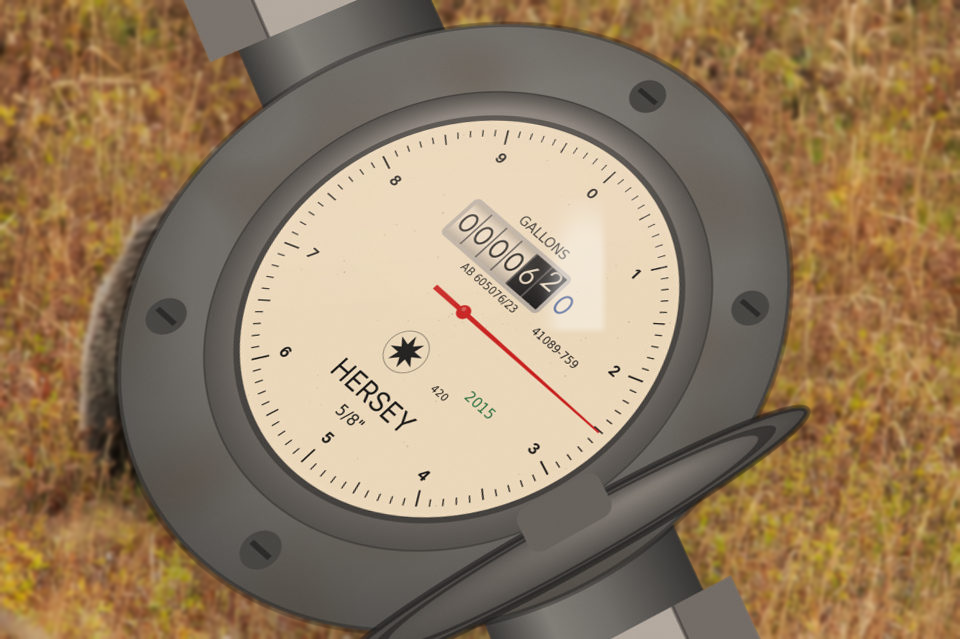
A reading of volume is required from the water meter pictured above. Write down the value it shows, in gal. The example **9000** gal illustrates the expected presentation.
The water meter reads **622.5** gal
